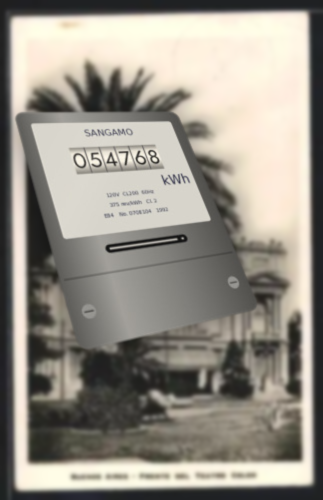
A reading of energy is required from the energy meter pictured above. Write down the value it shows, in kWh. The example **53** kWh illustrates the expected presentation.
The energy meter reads **54768** kWh
